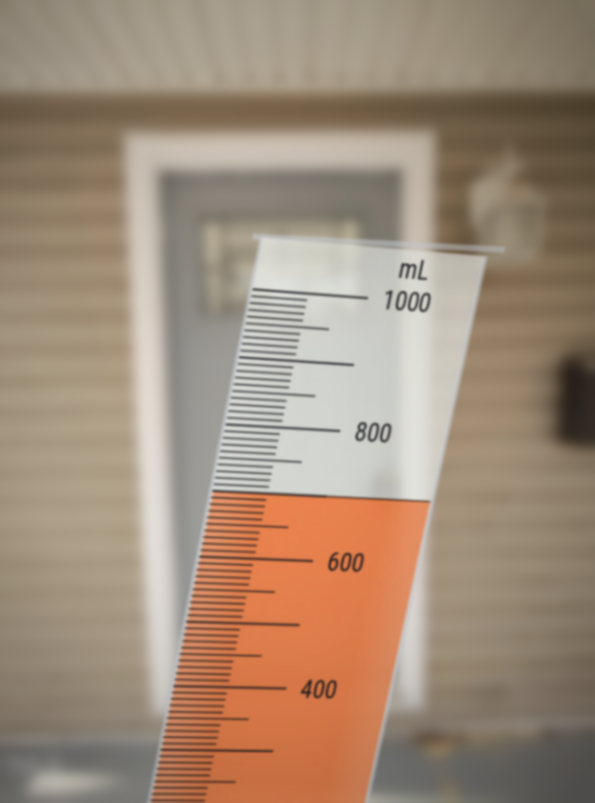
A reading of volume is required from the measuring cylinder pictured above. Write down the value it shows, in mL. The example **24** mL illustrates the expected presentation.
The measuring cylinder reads **700** mL
